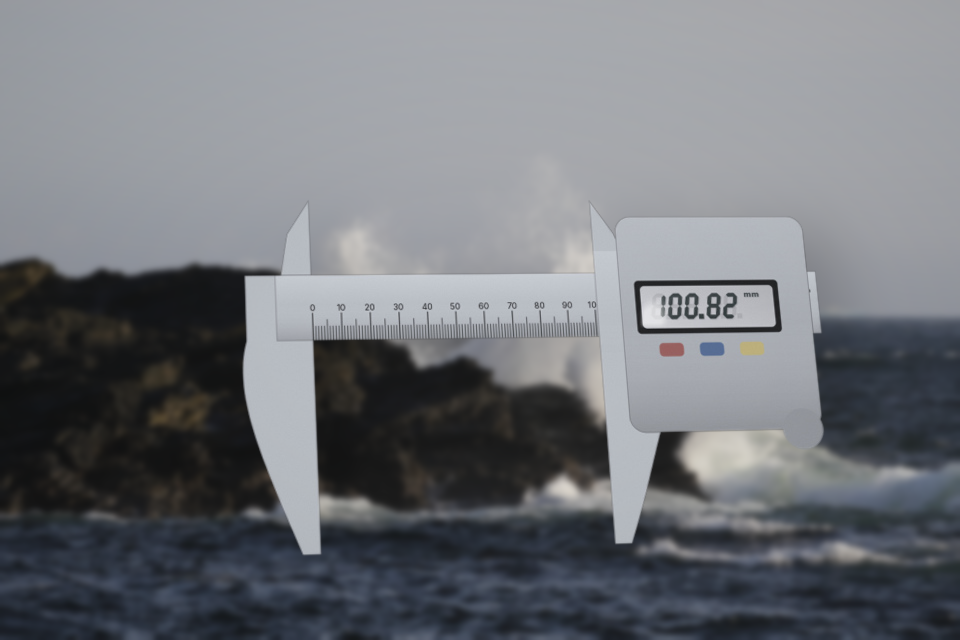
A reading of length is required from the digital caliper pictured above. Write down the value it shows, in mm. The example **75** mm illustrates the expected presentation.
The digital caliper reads **100.82** mm
